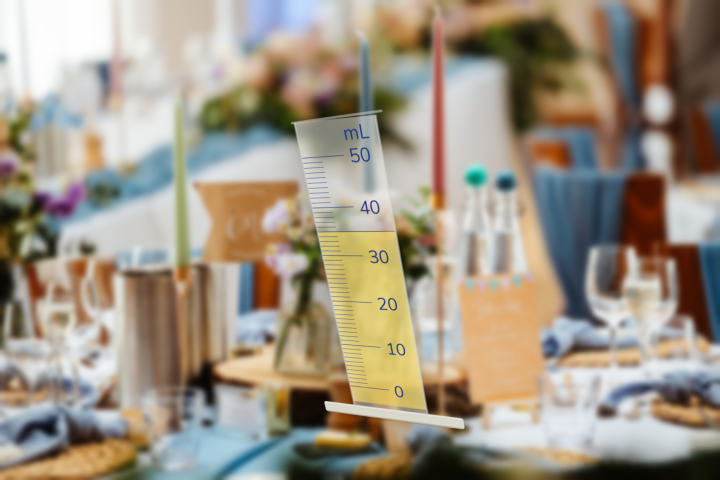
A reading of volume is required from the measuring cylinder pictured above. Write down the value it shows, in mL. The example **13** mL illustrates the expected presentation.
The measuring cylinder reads **35** mL
